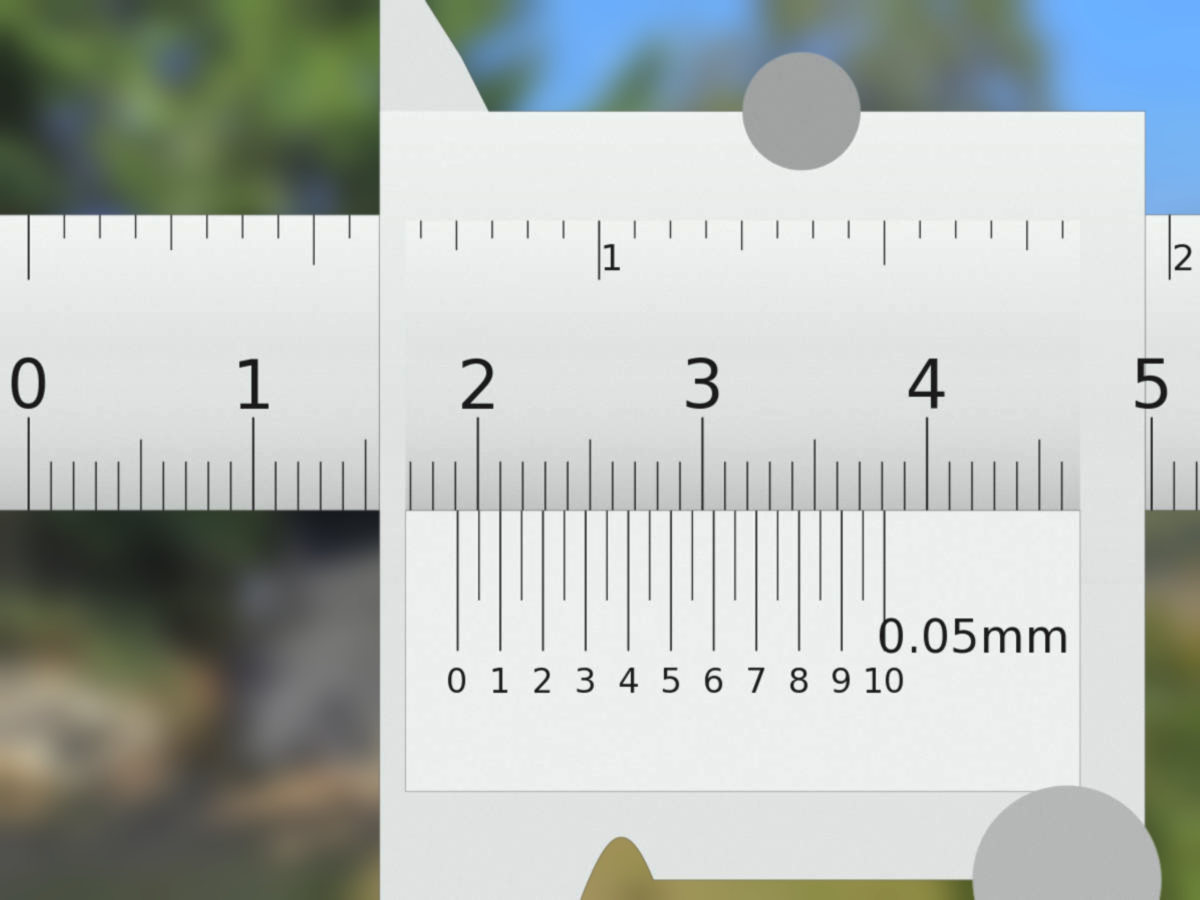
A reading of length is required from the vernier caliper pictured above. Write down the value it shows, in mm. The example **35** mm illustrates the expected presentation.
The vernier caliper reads **19.1** mm
